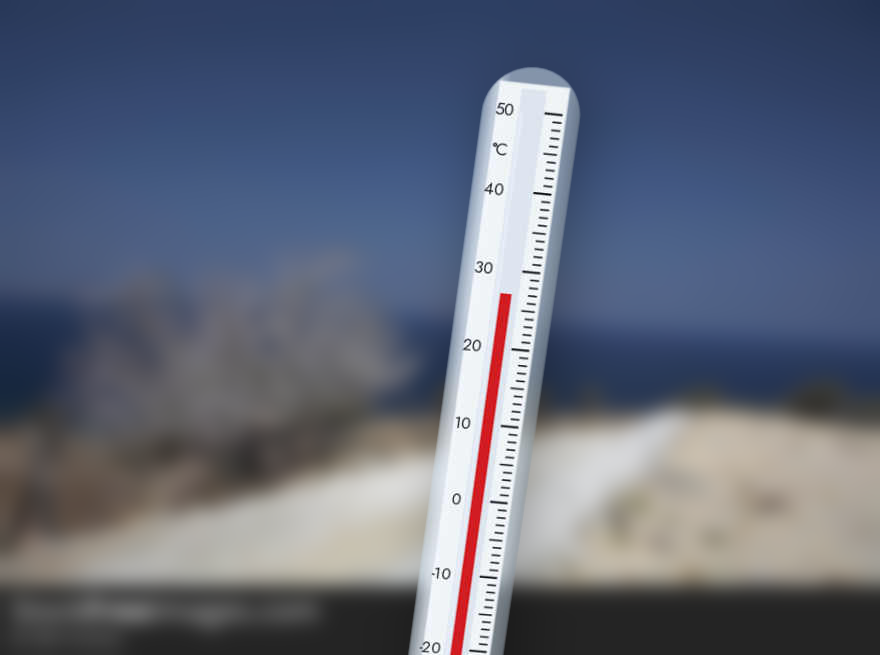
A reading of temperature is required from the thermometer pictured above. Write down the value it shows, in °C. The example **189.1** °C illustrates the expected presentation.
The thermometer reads **27** °C
